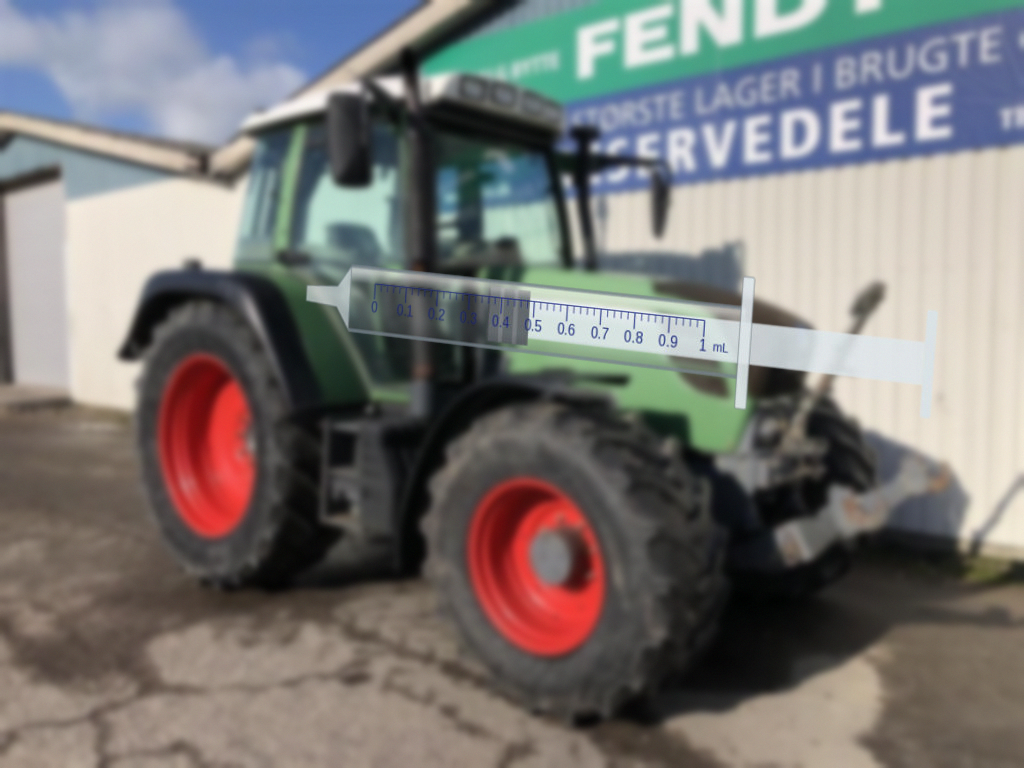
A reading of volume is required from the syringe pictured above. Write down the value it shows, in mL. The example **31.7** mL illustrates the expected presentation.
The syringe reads **0.36** mL
